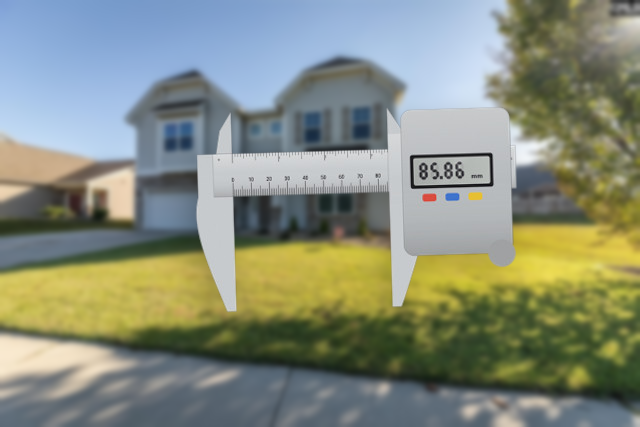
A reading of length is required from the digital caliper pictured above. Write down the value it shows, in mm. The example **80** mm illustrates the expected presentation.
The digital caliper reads **85.86** mm
